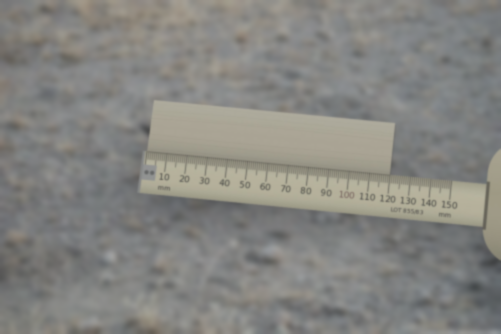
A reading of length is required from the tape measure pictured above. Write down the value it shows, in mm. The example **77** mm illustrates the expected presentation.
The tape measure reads **120** mm
